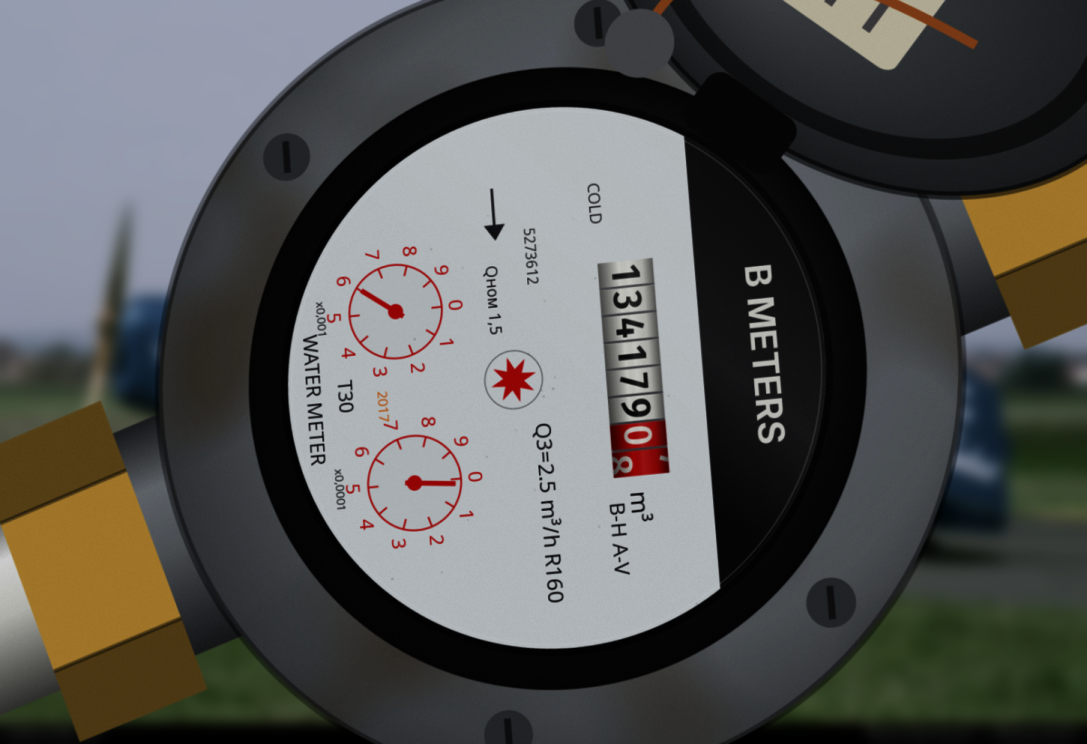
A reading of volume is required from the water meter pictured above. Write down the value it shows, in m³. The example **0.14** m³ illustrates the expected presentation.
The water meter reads **134179.0760** m³
